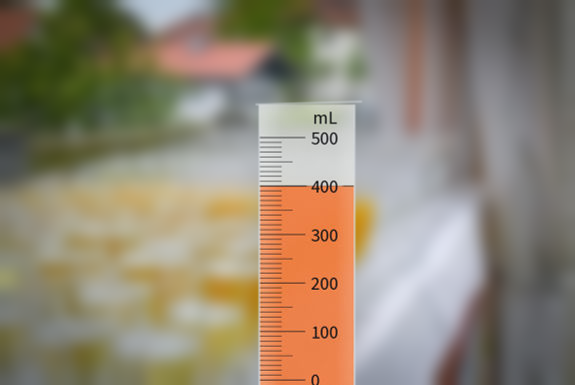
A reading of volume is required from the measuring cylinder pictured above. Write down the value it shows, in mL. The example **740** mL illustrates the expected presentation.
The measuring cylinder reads **400** mL
